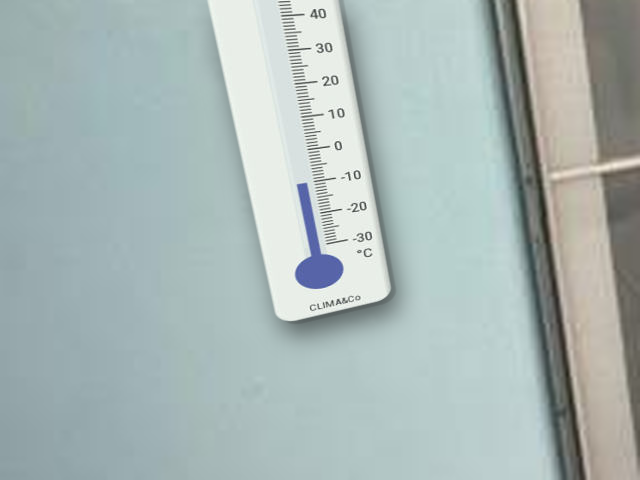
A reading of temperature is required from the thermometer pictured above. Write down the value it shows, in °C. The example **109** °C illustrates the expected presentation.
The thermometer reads **-10** °C
